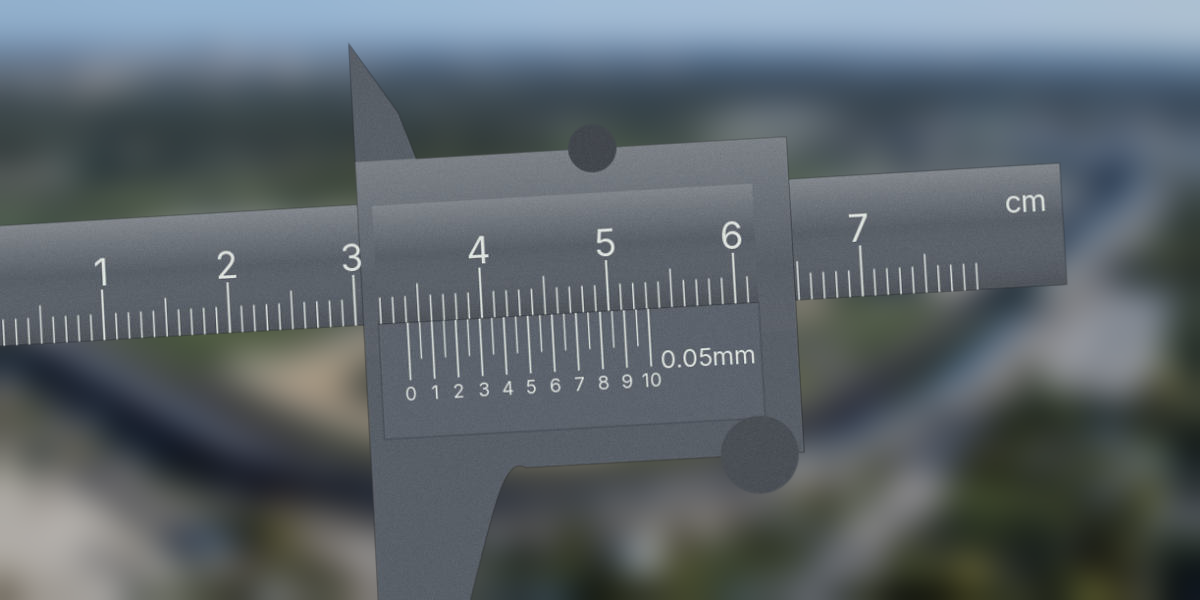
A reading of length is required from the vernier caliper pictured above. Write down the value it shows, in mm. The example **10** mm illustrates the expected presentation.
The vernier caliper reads **34.1** mm
